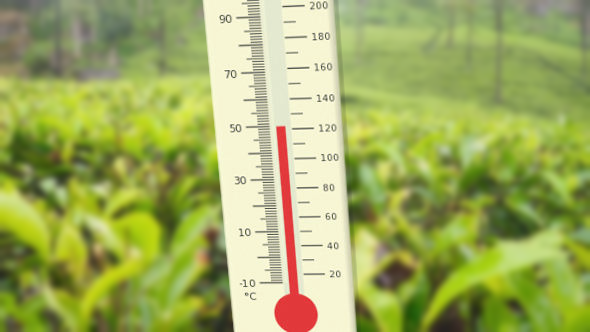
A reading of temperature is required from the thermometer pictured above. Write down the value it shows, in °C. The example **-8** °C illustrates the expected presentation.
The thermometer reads **50** °C
